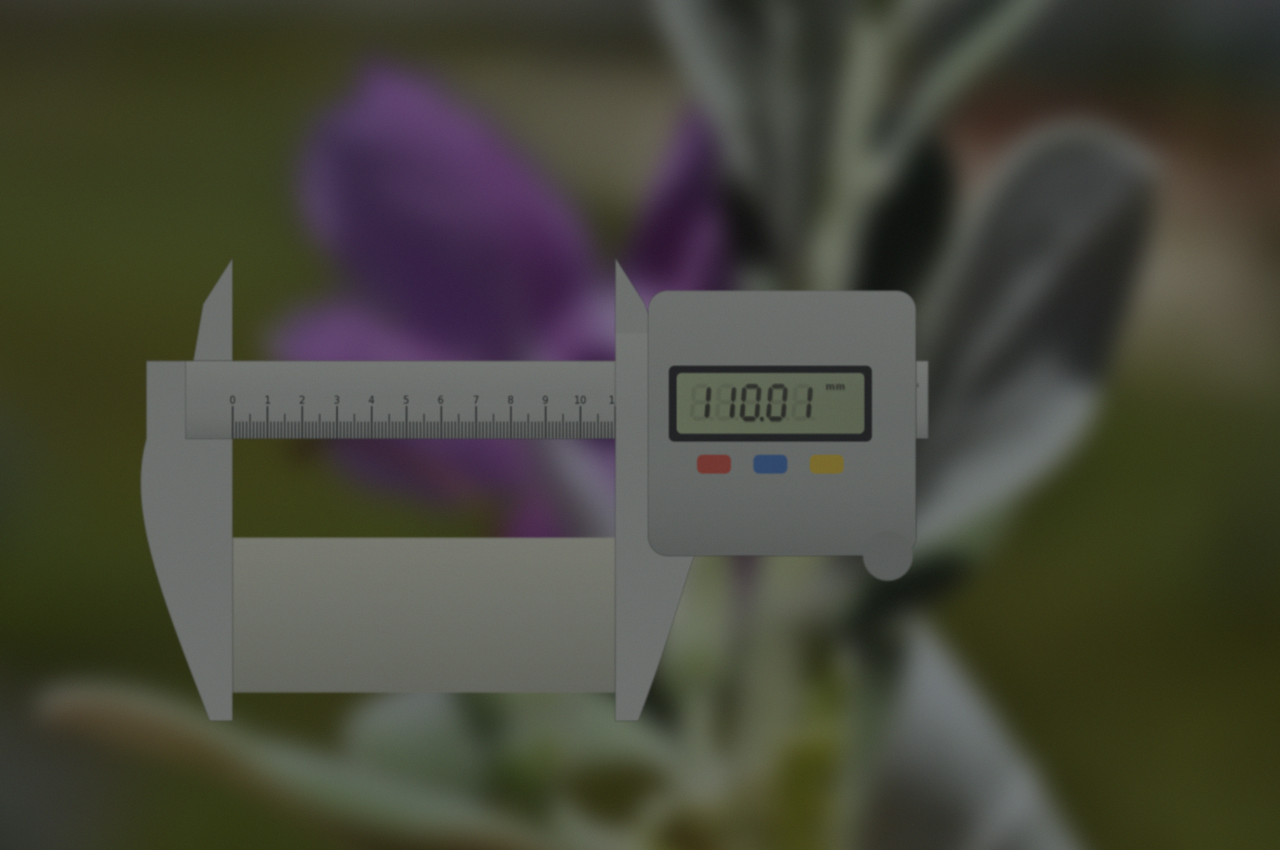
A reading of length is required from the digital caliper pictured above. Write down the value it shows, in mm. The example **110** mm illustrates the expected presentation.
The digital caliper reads **110.01** mm
